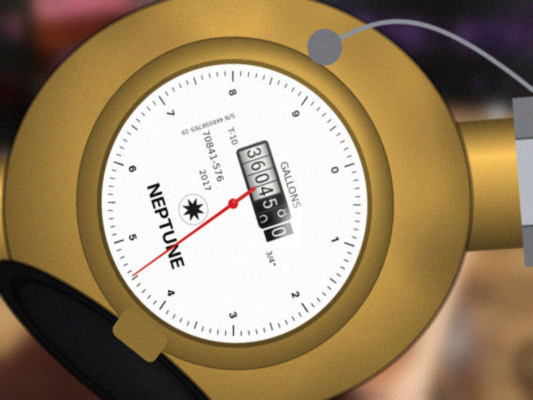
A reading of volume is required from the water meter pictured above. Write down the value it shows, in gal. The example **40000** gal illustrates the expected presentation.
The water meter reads **3604584.5** gal
